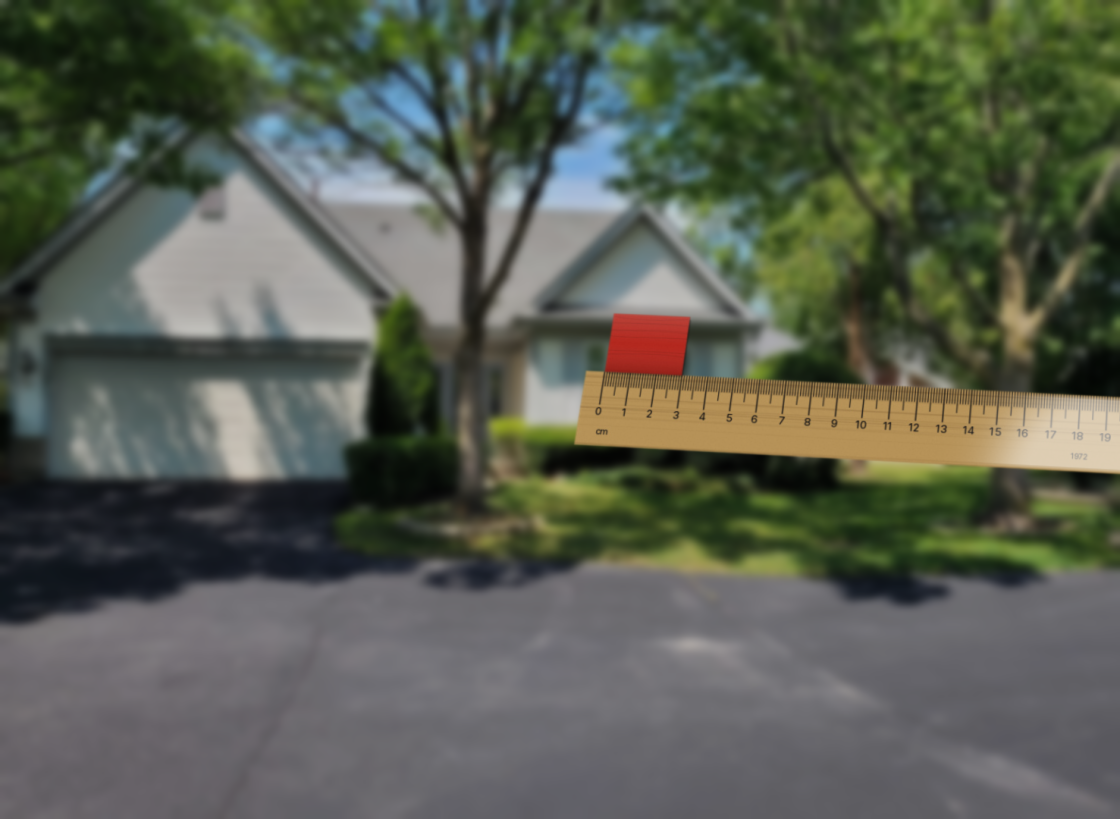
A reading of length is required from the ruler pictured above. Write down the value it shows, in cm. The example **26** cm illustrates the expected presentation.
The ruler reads **3** cm
